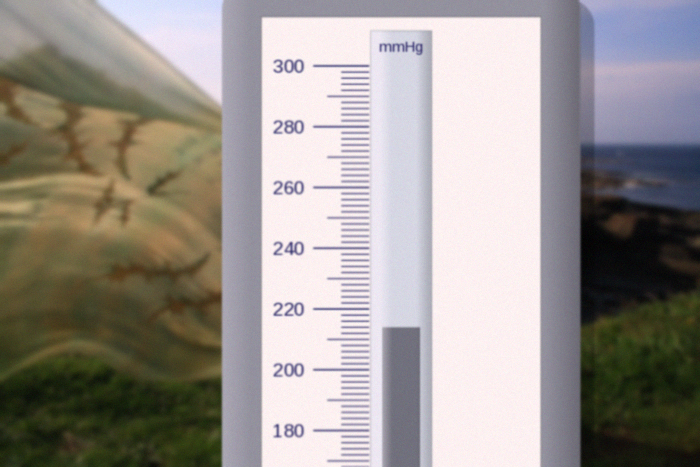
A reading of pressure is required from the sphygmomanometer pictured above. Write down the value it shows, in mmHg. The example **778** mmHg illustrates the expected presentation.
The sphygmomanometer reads **214** mmHg
